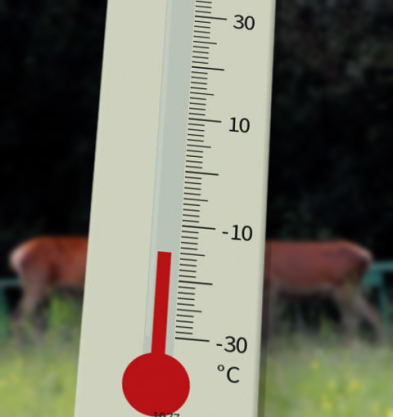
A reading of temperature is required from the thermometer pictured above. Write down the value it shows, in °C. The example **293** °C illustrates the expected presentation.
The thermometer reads **-15** °C
